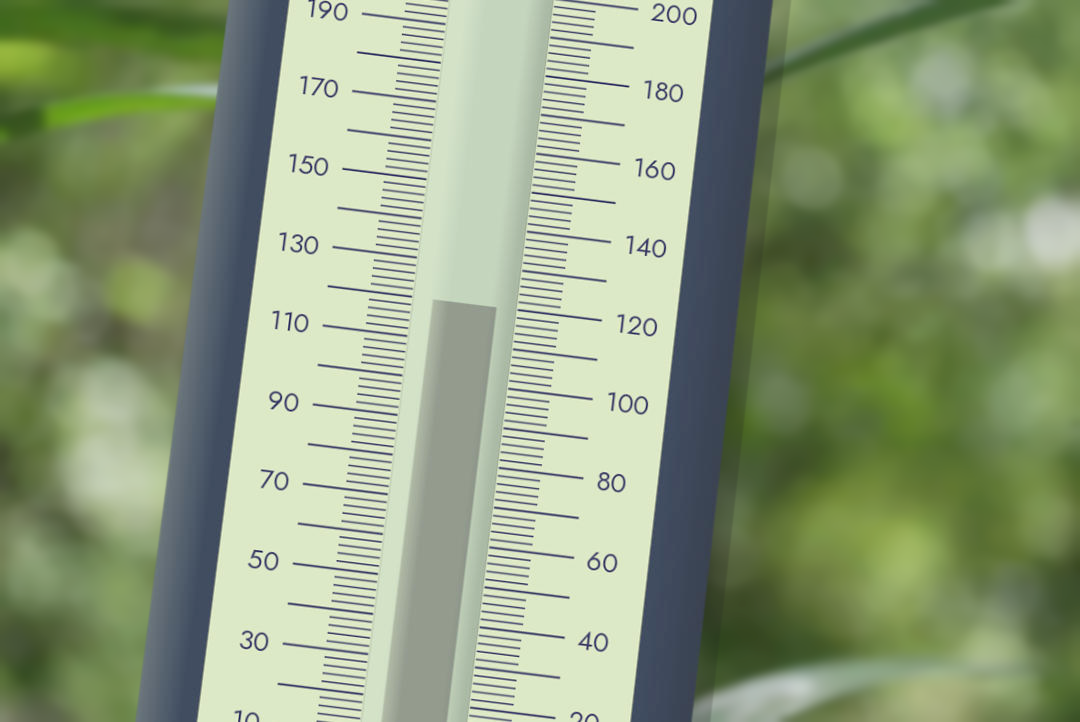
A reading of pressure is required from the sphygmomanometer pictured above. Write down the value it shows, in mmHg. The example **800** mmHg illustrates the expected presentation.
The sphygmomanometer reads **120** mmHg
